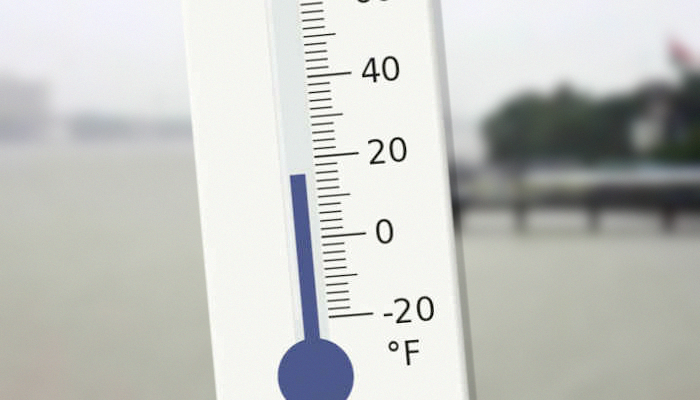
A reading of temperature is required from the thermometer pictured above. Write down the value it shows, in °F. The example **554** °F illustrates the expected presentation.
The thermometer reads **16** °F
